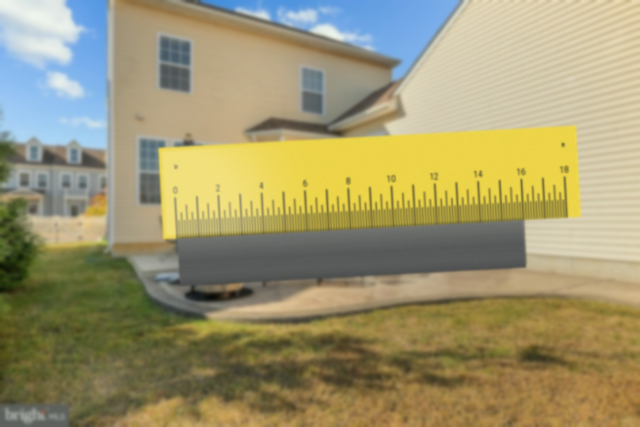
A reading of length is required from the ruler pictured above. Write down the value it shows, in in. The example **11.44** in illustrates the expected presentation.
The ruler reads **16** in
